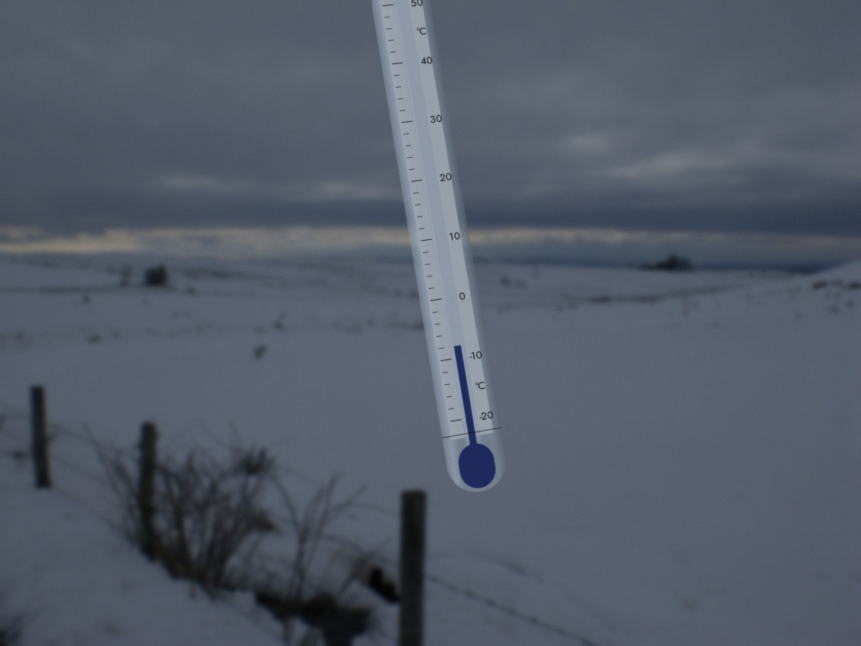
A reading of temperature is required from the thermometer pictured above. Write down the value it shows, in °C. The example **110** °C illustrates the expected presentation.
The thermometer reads **-8** °C
